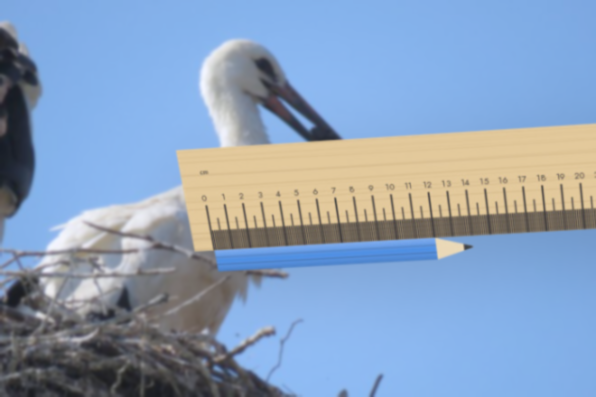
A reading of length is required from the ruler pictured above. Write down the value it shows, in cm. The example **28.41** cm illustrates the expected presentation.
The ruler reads **14** cm
